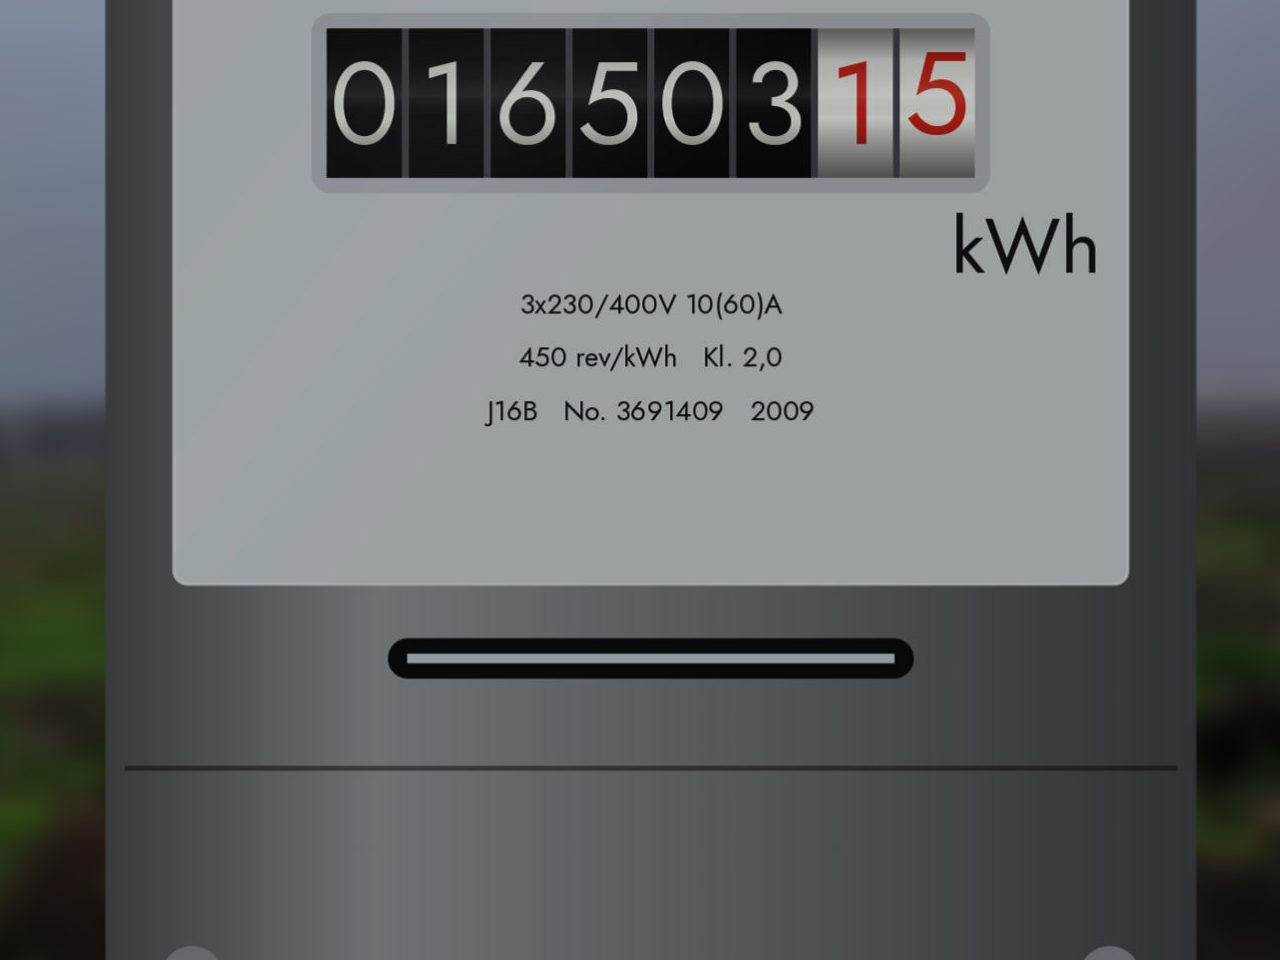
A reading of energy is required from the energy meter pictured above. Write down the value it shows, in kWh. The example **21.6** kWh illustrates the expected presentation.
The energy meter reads **16503.15** kWh
